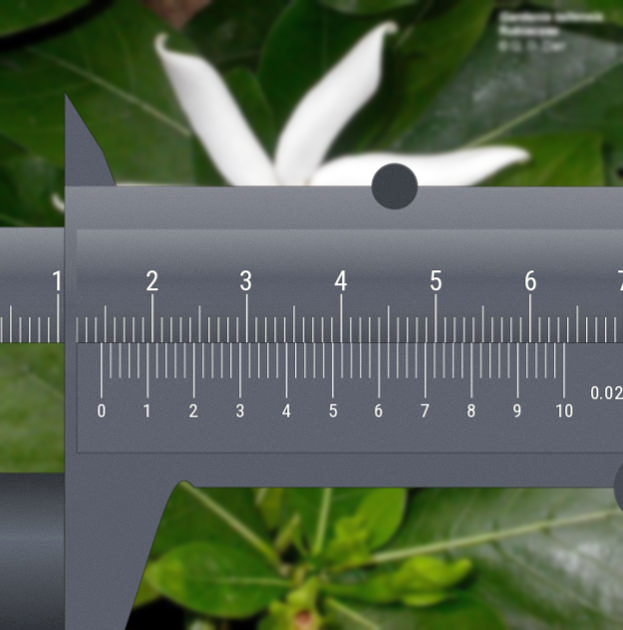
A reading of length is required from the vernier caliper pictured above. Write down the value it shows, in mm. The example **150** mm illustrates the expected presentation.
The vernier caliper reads **14.6** mm
